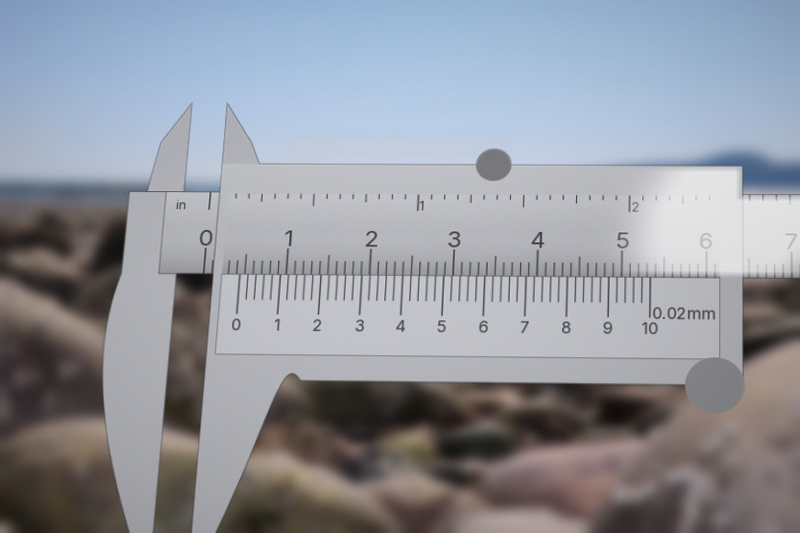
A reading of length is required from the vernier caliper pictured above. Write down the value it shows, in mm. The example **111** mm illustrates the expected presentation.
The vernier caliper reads **4.4** mm
